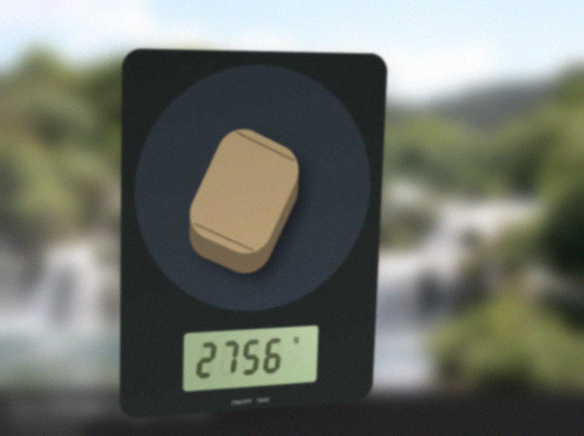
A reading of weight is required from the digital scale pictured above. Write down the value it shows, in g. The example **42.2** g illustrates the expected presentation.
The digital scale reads **2756** g
